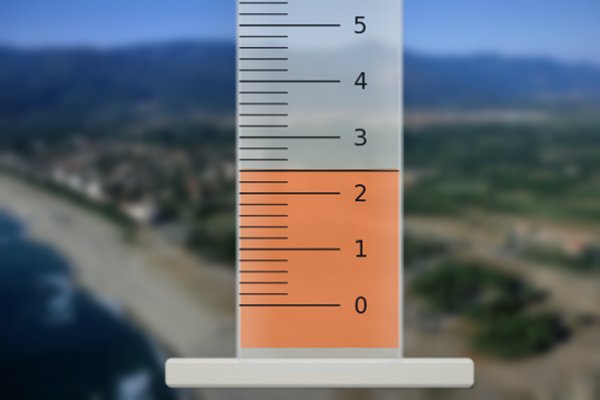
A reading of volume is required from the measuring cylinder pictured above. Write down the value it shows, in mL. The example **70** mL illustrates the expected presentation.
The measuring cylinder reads **2.4** mL
